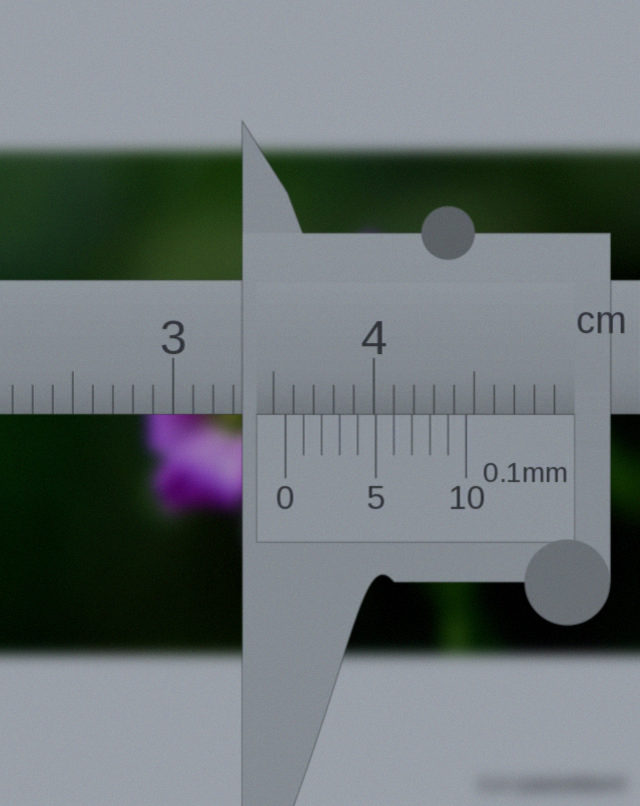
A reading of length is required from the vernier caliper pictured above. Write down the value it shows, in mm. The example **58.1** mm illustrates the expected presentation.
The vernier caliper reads **35.6** mm
